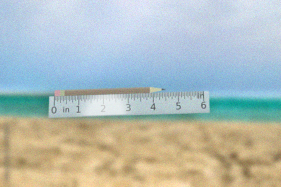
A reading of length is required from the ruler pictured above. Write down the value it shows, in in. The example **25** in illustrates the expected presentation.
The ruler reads **4.5** in
